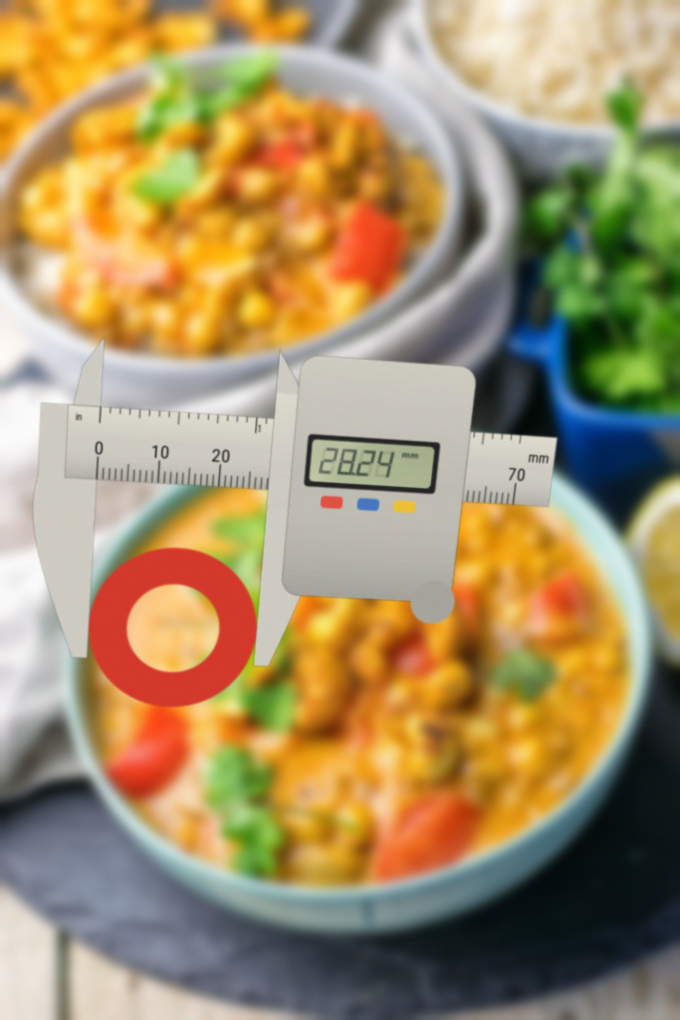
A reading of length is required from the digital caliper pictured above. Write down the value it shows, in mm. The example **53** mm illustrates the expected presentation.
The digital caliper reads **28.24** mm
